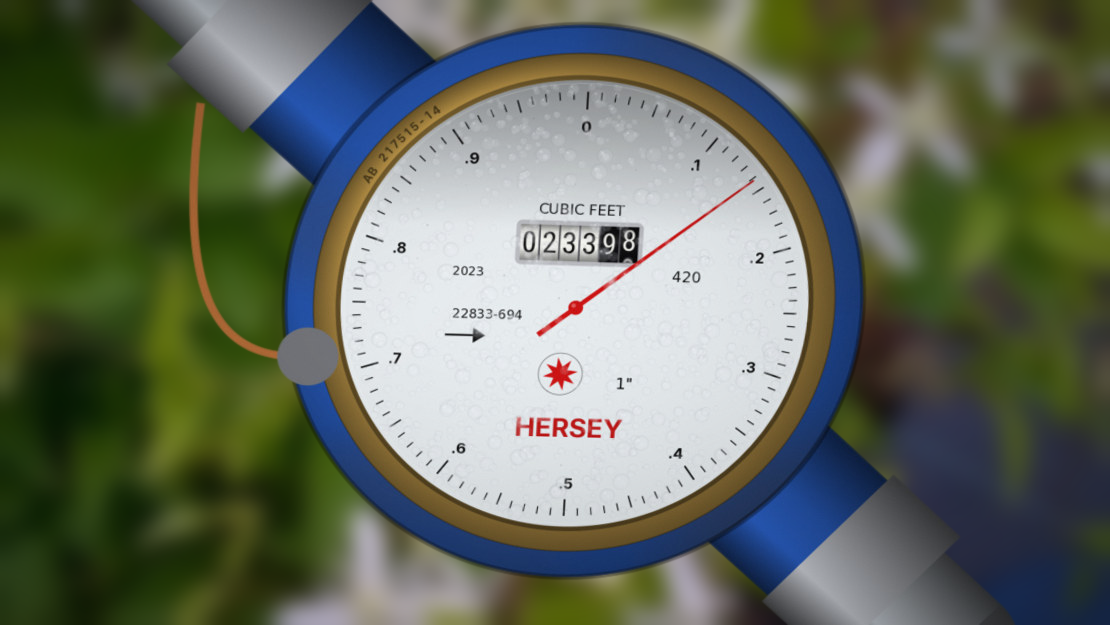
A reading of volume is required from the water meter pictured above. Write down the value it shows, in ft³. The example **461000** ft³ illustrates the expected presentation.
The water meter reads **23398.14** ft³
